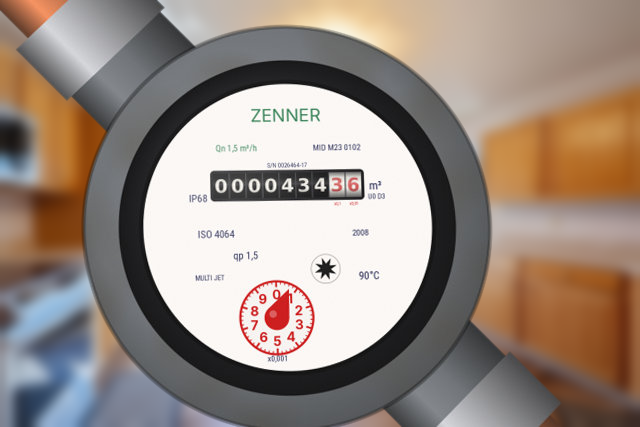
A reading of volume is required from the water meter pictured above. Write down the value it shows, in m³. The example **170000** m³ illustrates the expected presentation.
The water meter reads **434.360** m³
